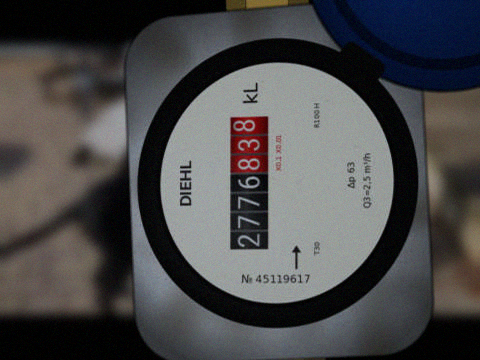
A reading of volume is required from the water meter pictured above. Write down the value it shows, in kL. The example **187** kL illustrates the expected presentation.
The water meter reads **2776.838** kL
